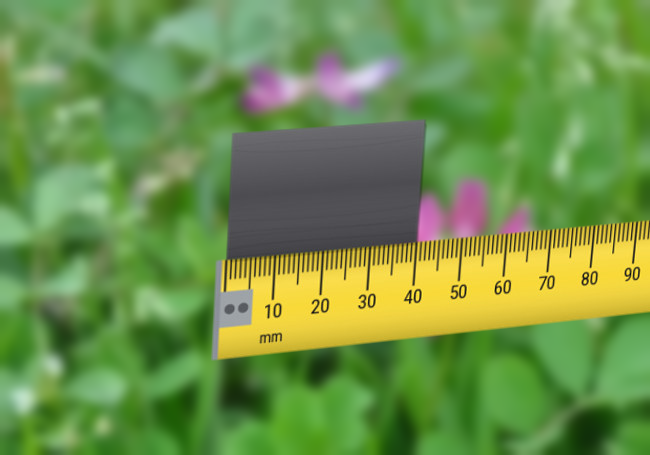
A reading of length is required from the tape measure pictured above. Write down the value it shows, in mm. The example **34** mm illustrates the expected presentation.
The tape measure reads **40** mm
